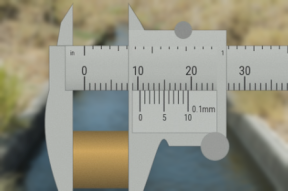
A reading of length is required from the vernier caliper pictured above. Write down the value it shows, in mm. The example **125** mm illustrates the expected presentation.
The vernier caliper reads **10.4** mm
